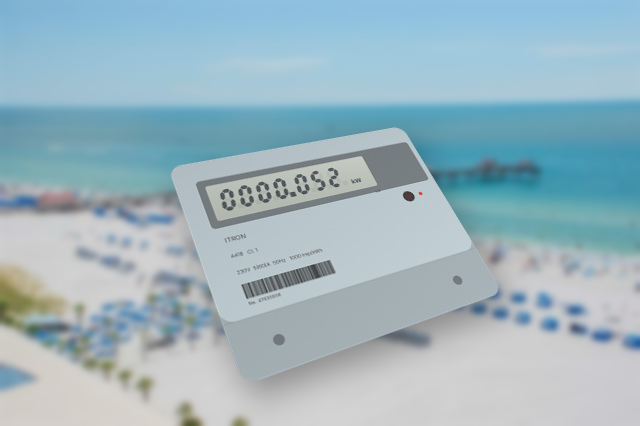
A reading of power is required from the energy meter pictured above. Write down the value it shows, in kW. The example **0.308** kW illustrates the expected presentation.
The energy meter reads **0.052** kW
